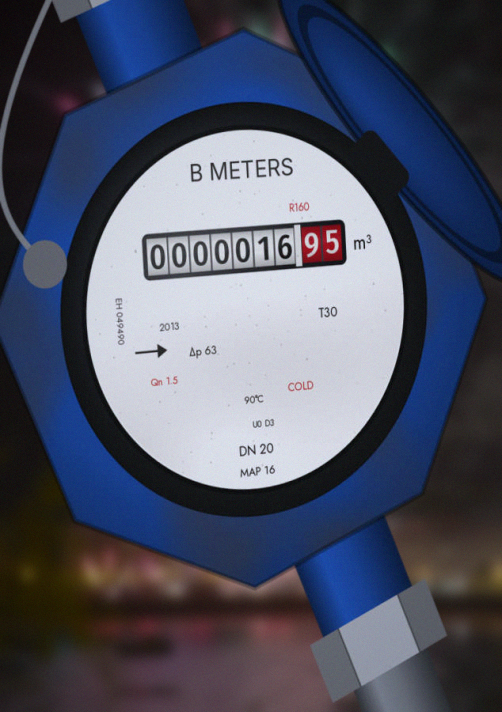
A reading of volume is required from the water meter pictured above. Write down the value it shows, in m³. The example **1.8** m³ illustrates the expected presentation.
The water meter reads **16.95** m³
